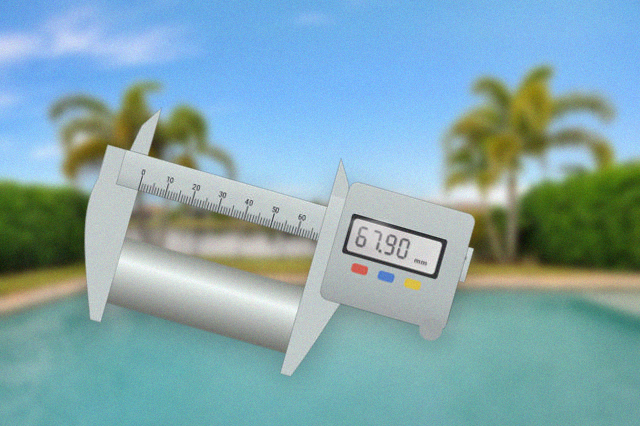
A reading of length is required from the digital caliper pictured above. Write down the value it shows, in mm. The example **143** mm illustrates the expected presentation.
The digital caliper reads **67.90** mm
